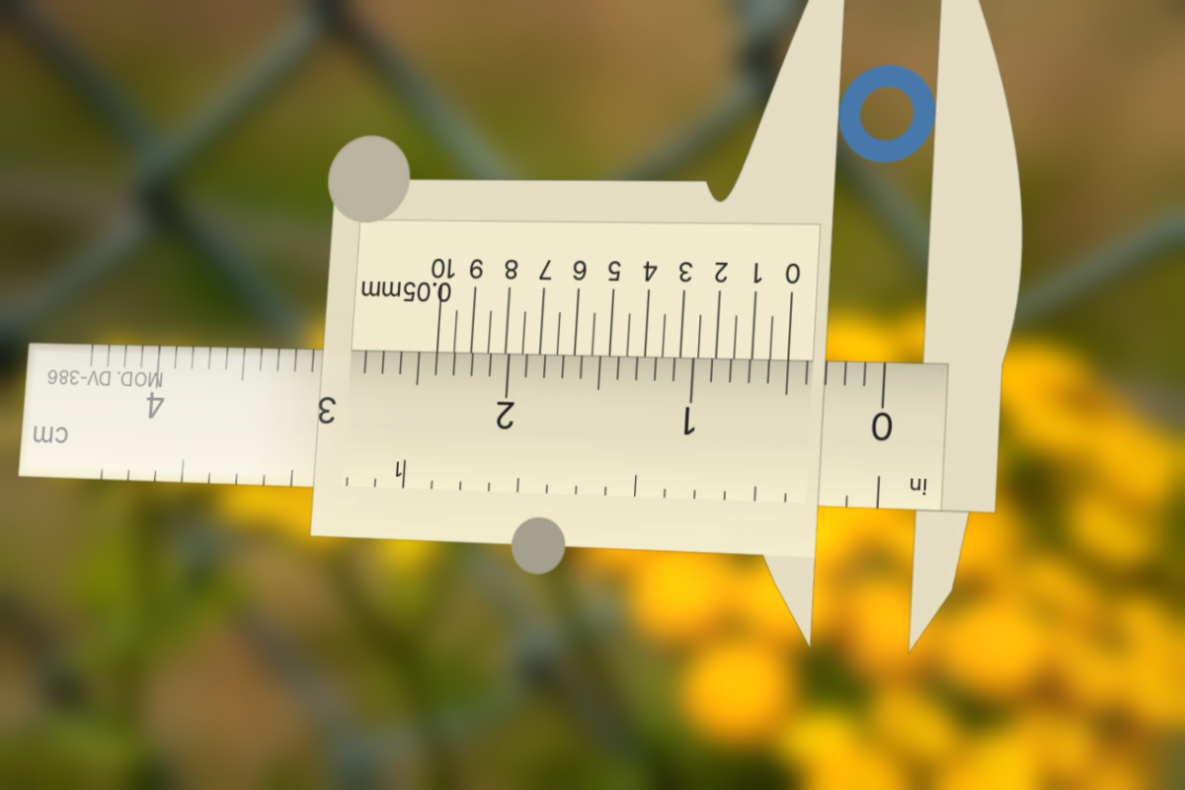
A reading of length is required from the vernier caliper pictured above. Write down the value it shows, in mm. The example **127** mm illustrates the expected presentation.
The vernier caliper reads **5.0** mm
